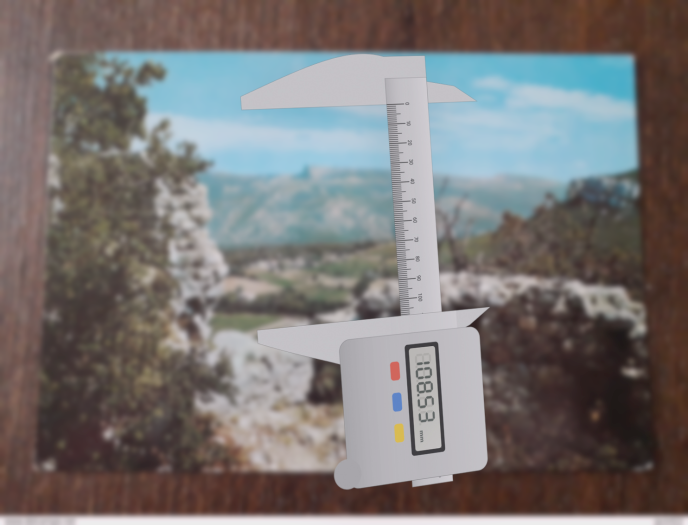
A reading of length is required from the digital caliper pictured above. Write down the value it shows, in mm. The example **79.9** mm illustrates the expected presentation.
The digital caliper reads **108.53** mm
